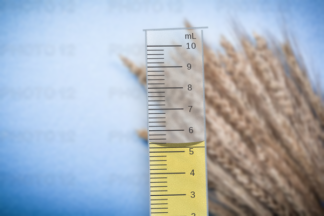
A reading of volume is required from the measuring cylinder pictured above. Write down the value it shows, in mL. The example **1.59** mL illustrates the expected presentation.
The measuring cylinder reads **5.2** mL
